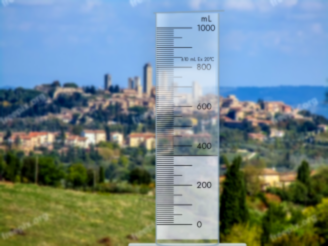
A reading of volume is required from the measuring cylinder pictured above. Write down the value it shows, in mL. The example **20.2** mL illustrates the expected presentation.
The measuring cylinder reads **350** mL
